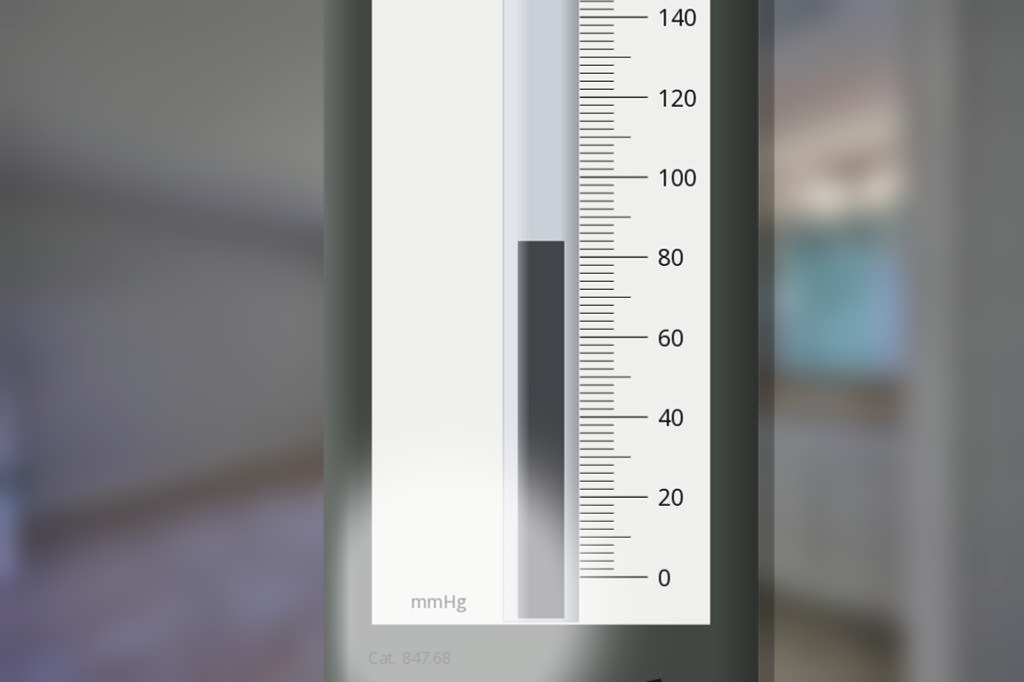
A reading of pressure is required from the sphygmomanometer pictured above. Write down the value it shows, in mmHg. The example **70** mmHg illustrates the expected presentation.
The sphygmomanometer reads **84** mmHg
